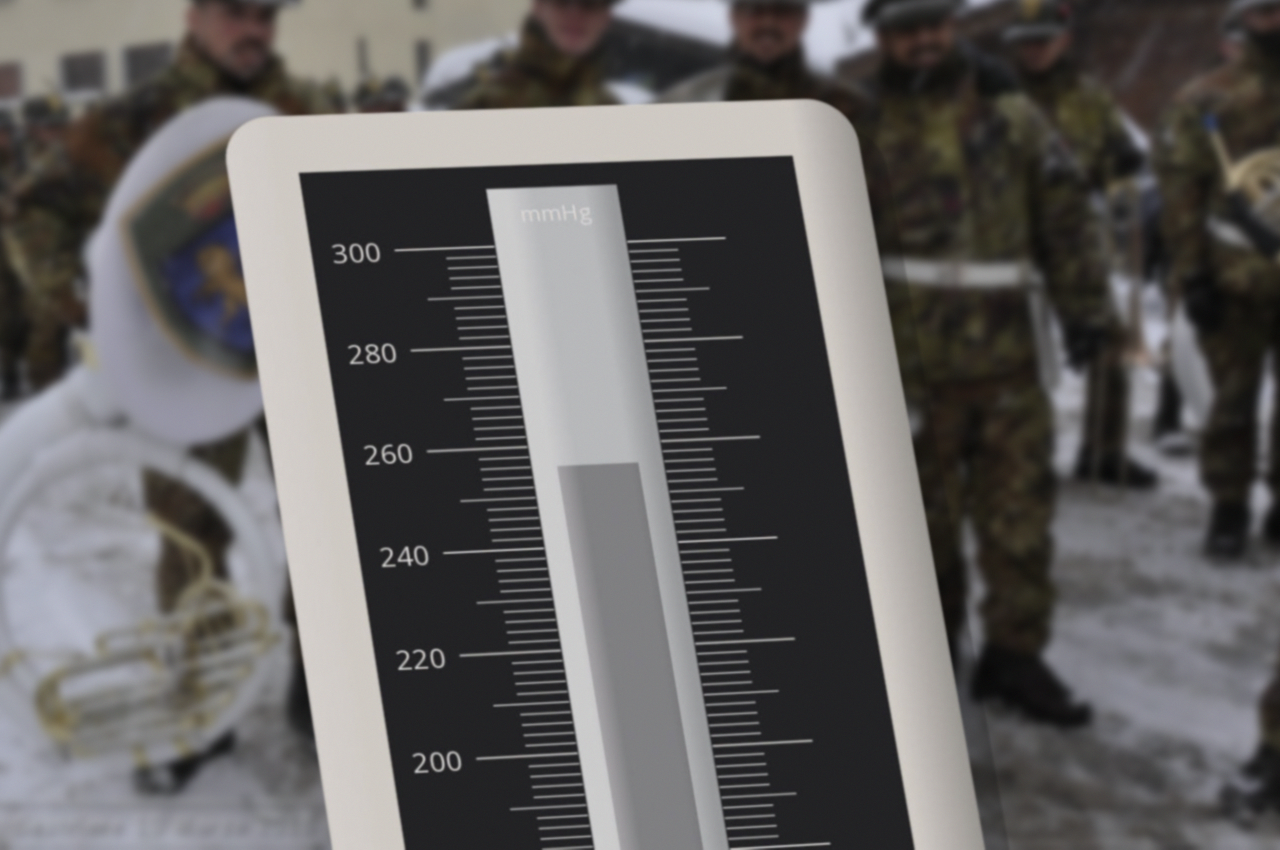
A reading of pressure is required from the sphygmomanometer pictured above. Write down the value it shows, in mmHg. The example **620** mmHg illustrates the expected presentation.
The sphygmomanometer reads **256** mmHg
